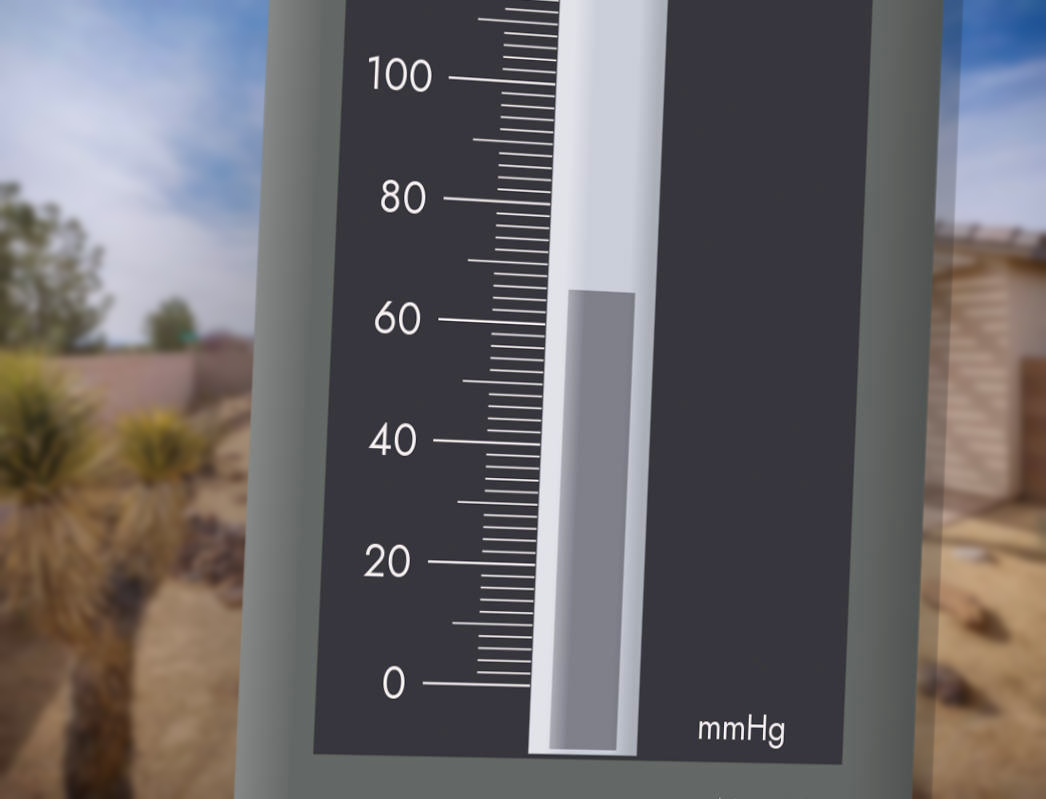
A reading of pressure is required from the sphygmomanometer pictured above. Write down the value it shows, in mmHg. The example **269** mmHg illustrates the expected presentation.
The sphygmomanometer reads **66** mmHg
